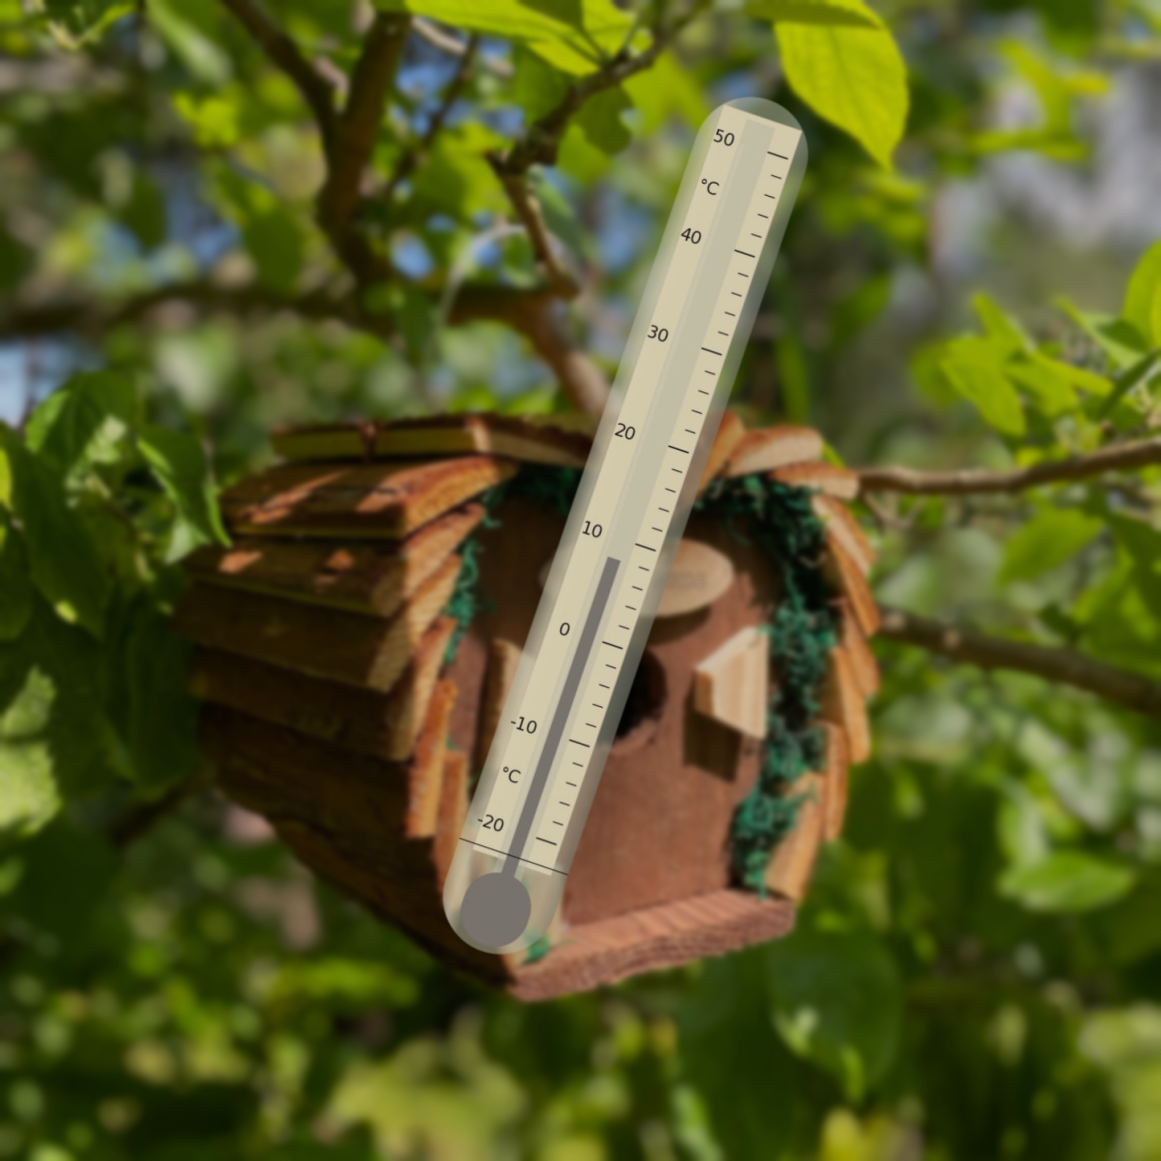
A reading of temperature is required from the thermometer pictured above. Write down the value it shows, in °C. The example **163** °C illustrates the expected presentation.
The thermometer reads **8** °C
